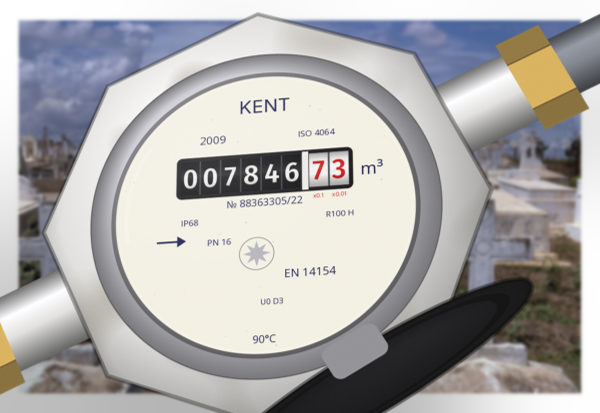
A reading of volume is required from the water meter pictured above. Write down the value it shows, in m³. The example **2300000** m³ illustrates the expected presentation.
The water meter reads **7846.73** m³
